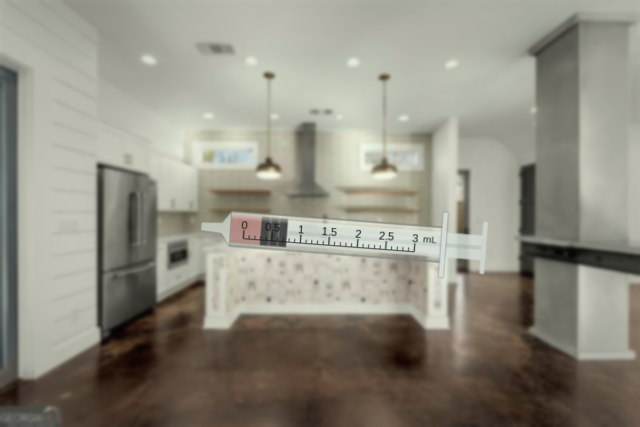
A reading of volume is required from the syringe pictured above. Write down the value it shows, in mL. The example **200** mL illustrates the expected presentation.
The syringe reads **0.3** mL
